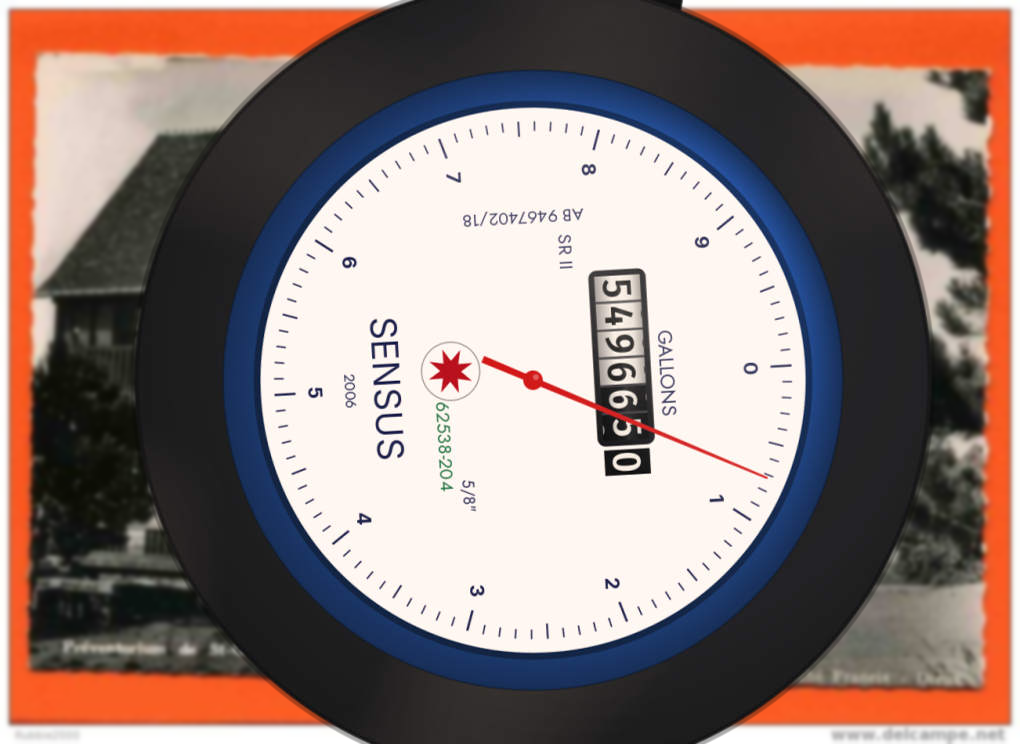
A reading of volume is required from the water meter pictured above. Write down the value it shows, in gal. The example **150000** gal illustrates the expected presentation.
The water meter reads **5496650.7** gal
